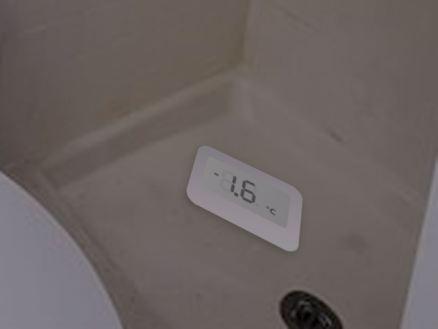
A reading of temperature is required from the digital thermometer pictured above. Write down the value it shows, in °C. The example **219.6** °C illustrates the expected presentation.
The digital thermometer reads **-1.6** °C
